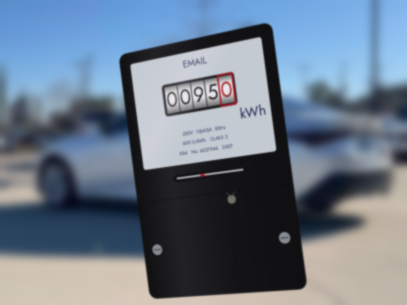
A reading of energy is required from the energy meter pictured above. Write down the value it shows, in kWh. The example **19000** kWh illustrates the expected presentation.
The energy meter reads **95.0** kWh
